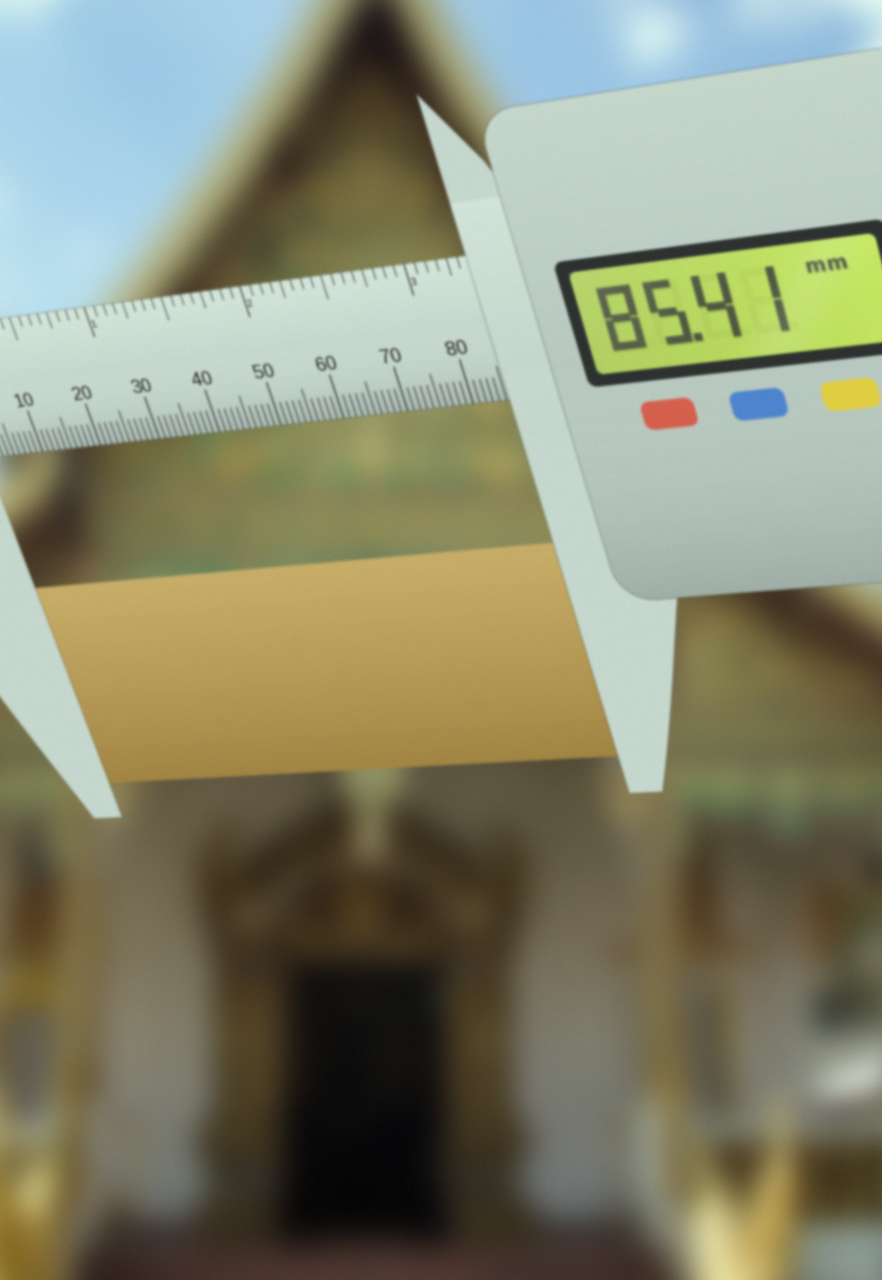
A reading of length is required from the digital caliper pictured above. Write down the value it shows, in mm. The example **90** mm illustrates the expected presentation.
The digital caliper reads **85.41** mm
